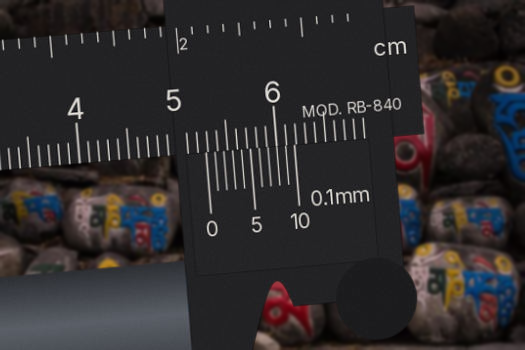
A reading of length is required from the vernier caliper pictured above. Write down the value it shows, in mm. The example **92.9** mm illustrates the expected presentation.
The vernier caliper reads **52.8** mm
